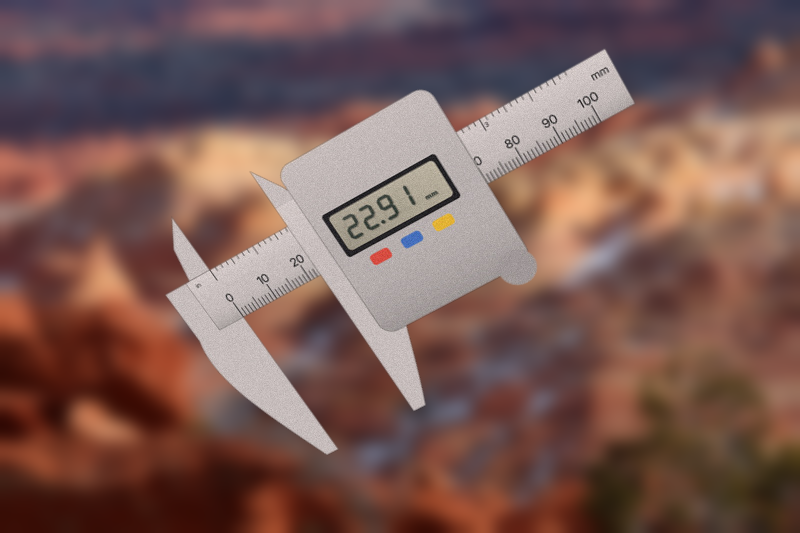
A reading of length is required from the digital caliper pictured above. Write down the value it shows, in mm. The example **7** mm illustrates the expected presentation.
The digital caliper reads **22.91** mm
